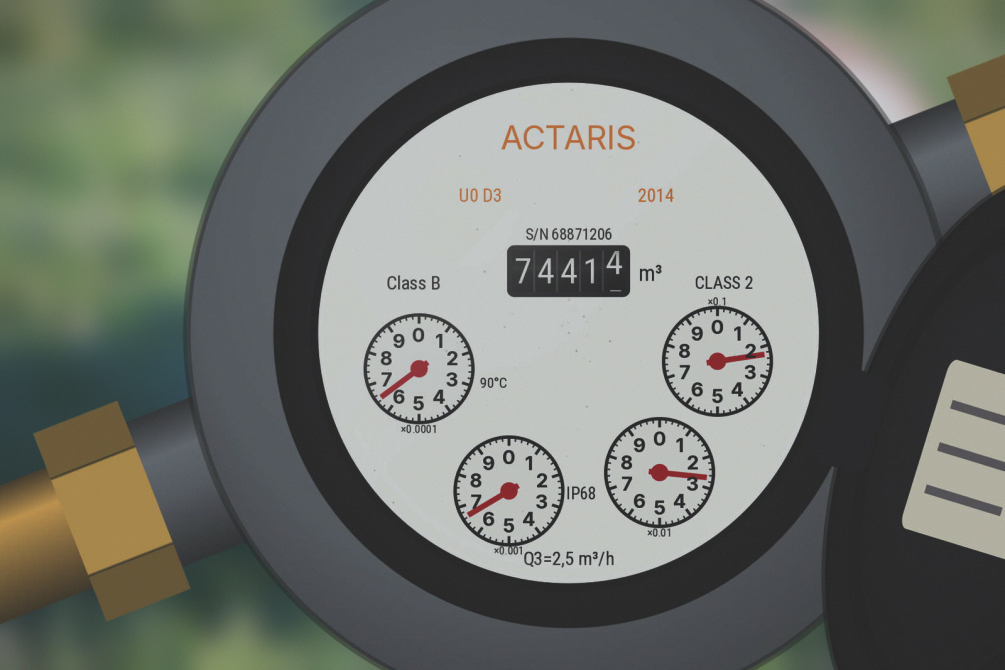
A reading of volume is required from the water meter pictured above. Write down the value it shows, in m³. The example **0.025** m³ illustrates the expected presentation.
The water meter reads **74414.2266** m³
